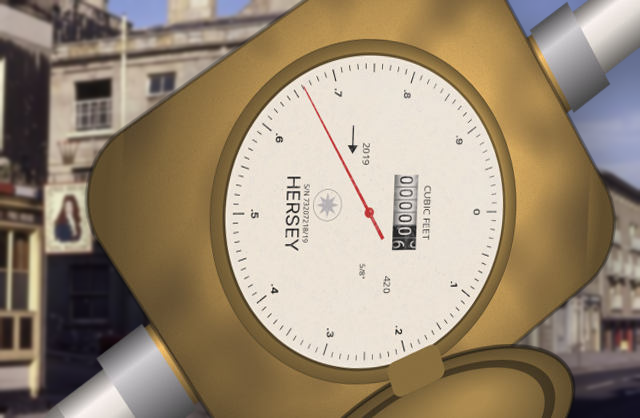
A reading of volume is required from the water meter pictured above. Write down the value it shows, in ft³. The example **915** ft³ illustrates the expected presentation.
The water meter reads **5.66** ft³
